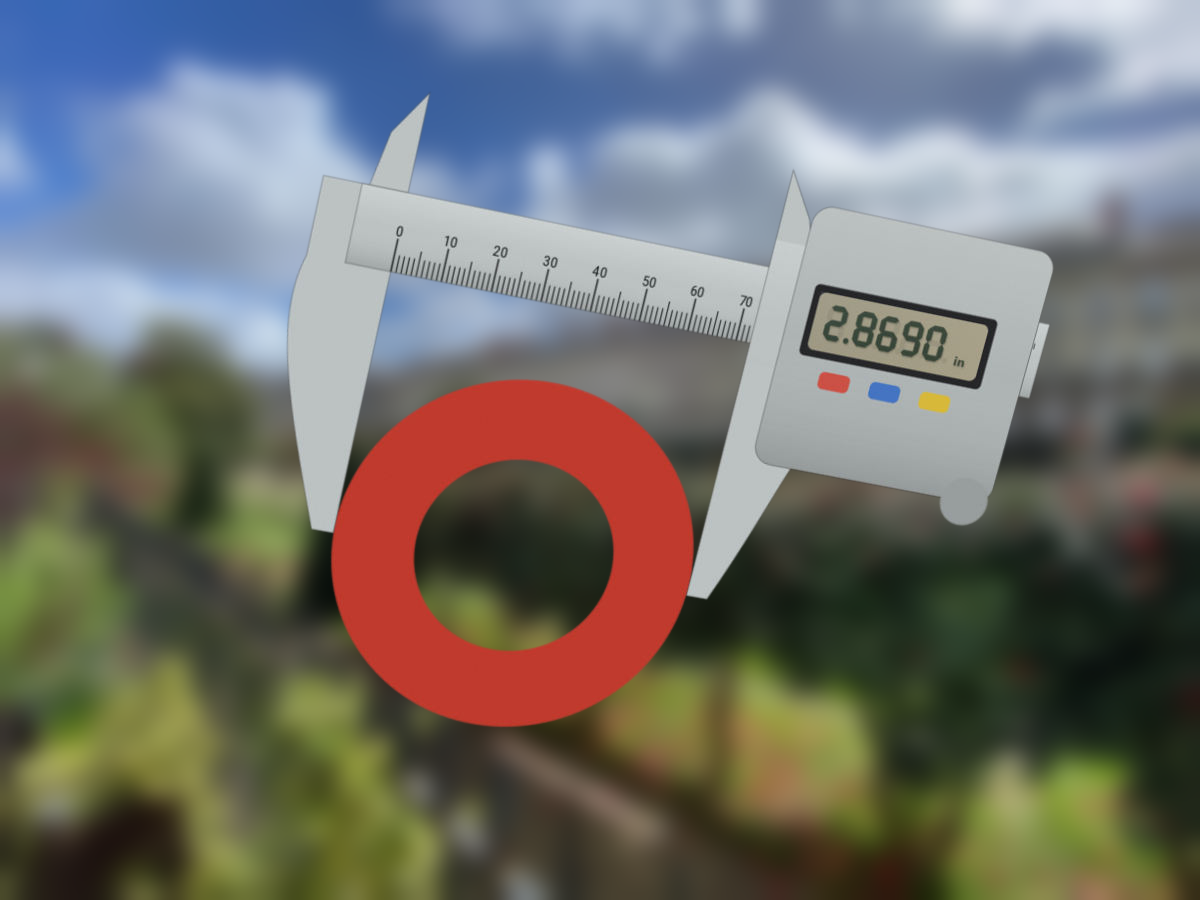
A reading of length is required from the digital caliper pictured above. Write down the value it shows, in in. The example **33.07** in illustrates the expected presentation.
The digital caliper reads **2.8690** in
